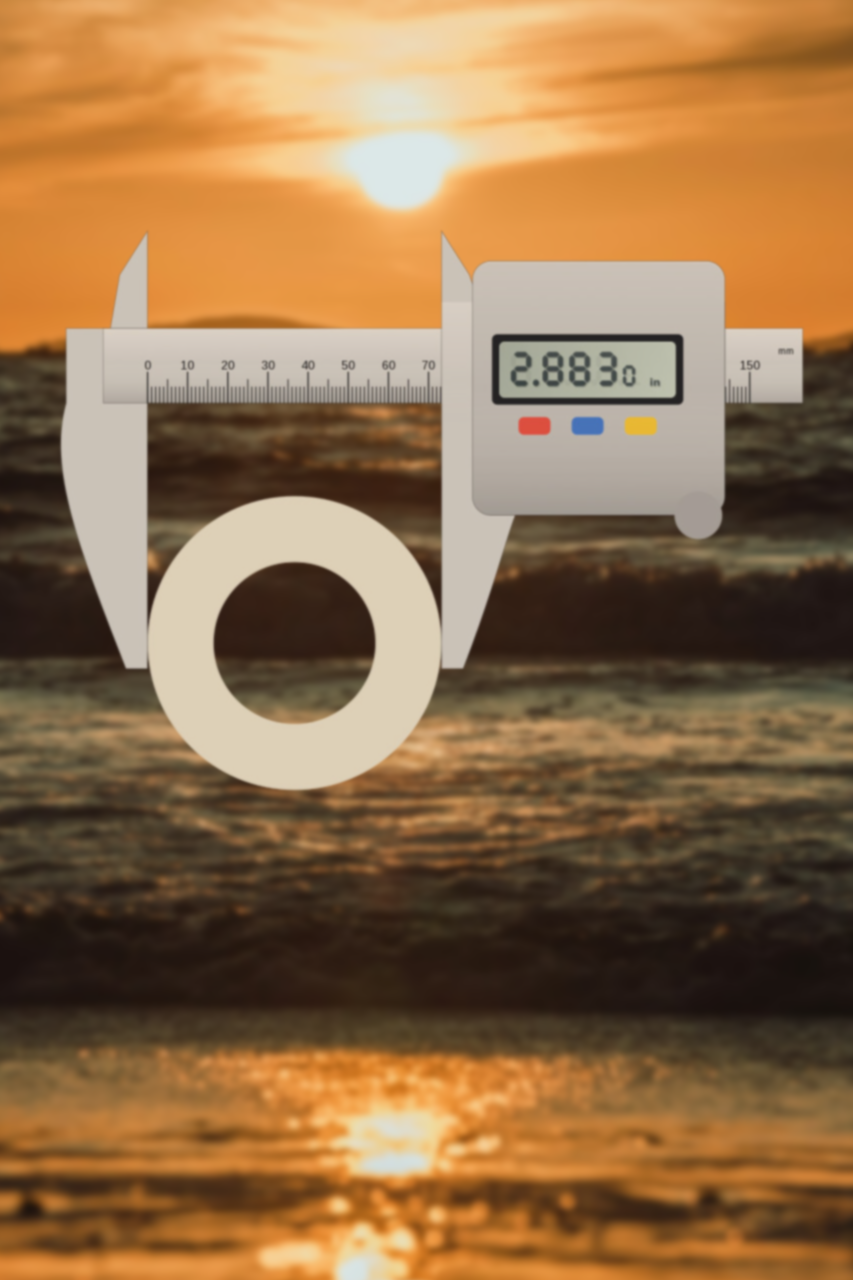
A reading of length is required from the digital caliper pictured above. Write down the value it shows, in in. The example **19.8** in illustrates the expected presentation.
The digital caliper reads **2.8830** in
